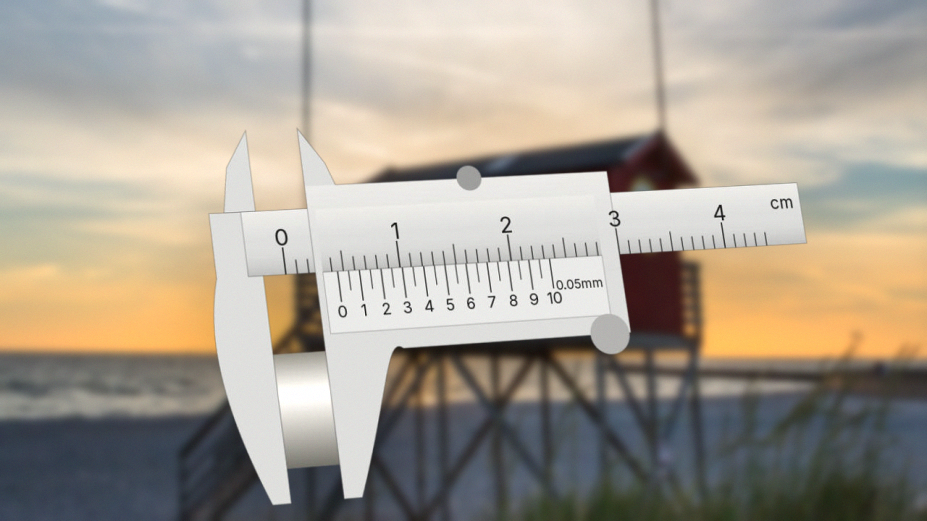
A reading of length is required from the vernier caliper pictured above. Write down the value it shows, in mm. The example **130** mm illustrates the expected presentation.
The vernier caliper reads **4.5** mm
